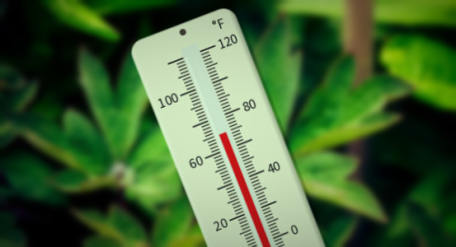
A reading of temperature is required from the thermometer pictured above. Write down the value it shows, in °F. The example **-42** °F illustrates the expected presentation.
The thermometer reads **70** °F
